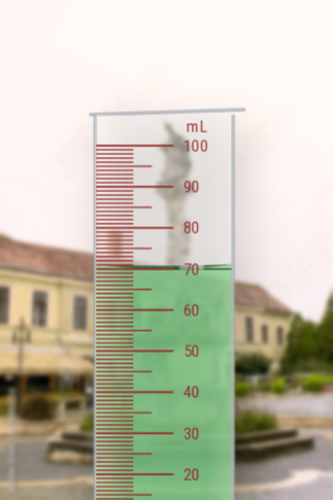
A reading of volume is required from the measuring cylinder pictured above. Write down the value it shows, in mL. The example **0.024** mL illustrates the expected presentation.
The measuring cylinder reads **70** mL
